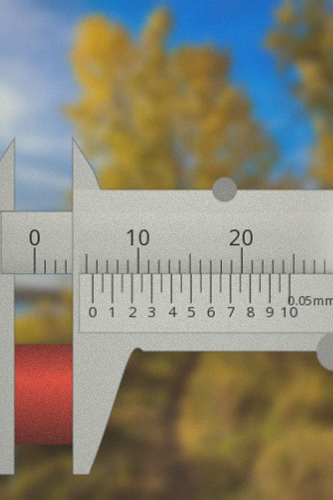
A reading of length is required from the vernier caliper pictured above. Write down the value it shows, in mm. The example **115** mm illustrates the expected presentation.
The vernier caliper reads **5.6** mm
